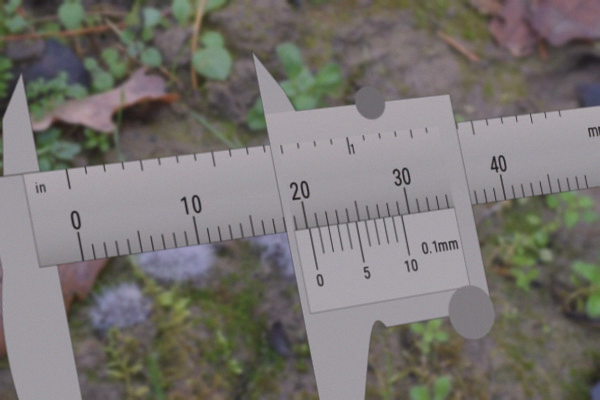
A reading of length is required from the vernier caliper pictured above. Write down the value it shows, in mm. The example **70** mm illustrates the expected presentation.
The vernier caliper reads **20.2** mm
